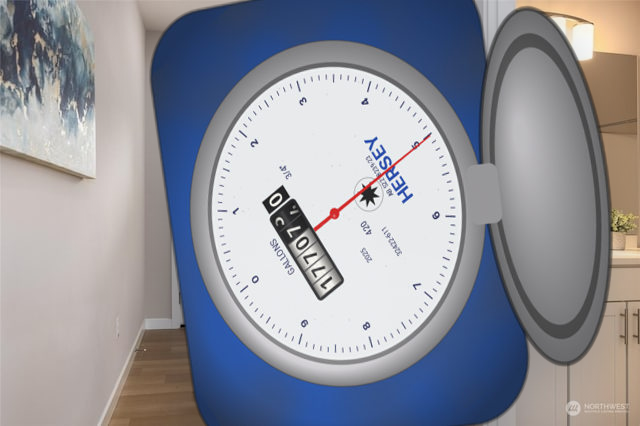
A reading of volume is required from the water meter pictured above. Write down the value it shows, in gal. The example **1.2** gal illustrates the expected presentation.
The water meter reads **1770735.0** gal
